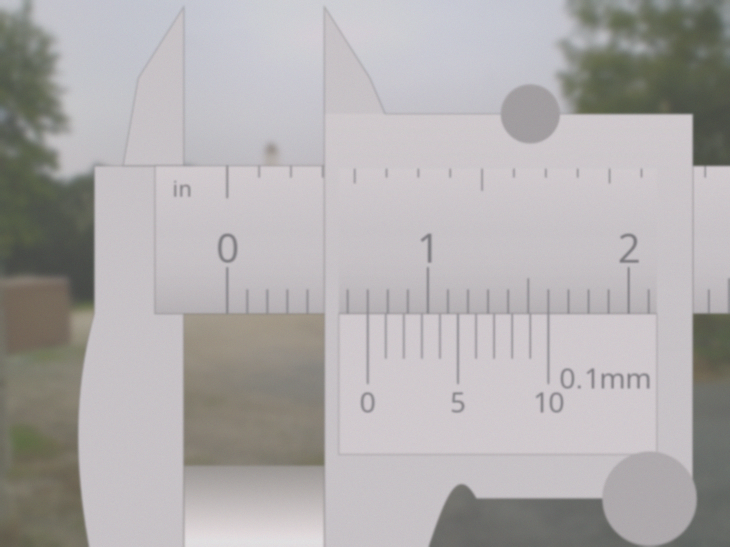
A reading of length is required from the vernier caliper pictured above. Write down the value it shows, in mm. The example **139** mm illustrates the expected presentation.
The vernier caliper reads **7.0** mm
